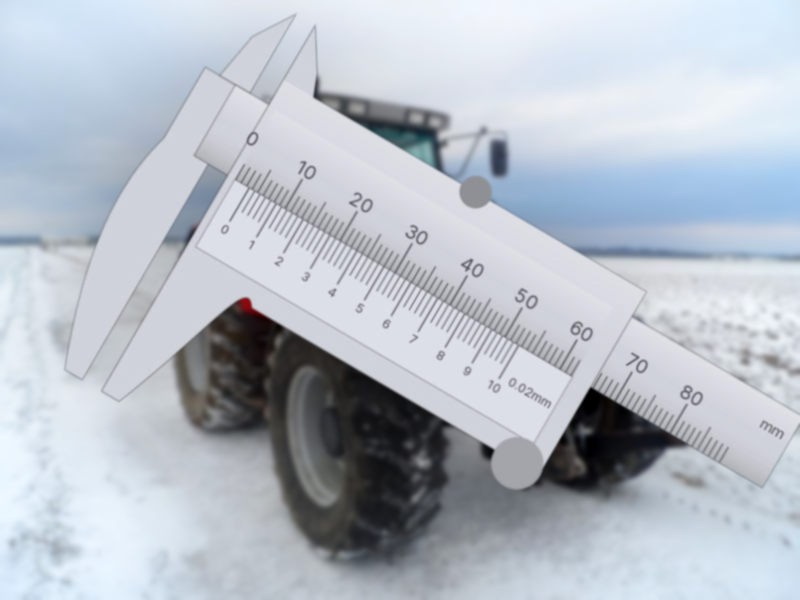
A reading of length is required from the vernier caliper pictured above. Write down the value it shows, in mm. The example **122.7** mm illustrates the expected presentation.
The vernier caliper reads **3.5** mm
